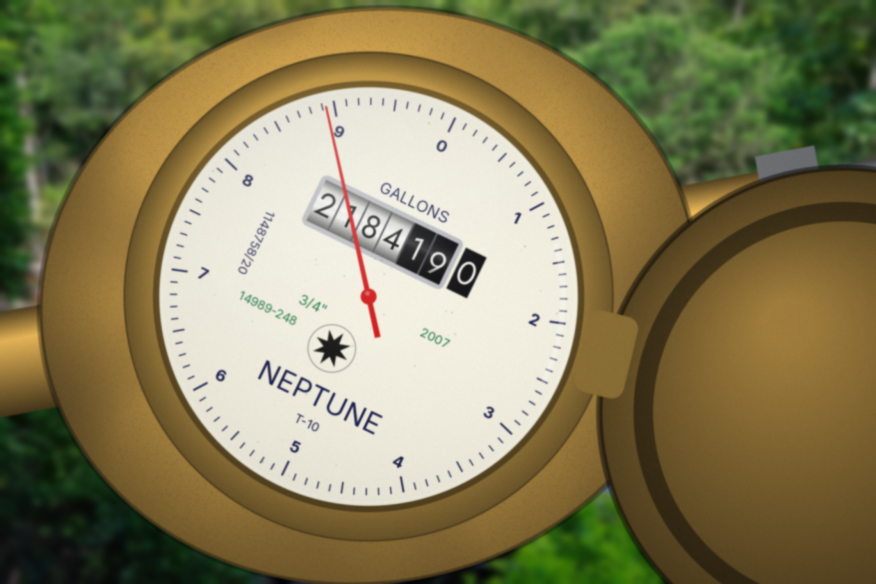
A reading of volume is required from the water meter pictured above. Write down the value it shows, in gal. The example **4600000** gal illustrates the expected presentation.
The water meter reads **2184188.9** gal
